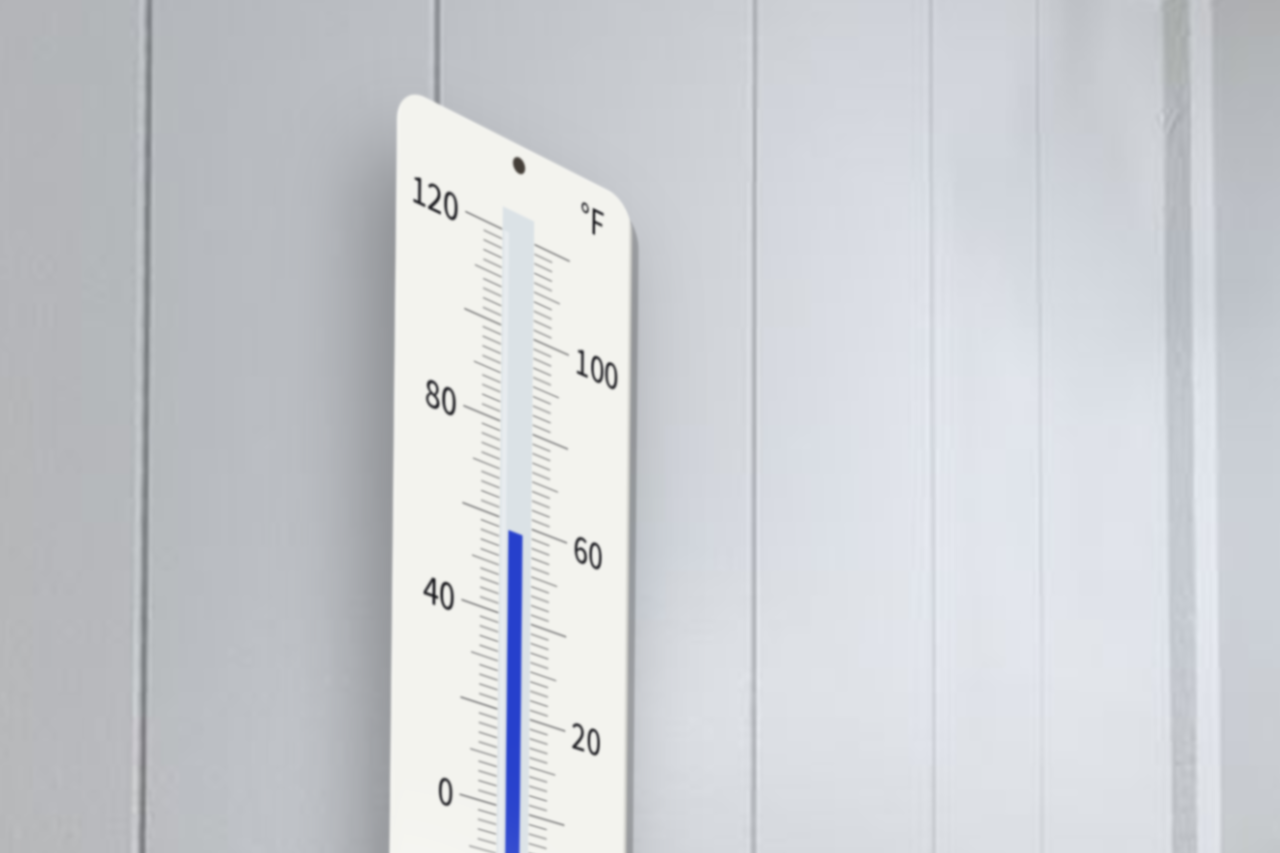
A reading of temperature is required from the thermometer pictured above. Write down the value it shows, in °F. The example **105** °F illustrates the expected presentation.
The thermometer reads **58** °F
